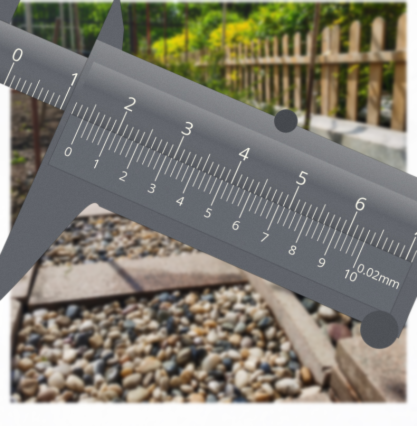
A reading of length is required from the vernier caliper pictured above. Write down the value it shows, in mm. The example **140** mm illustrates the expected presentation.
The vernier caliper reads **14.0** mm
